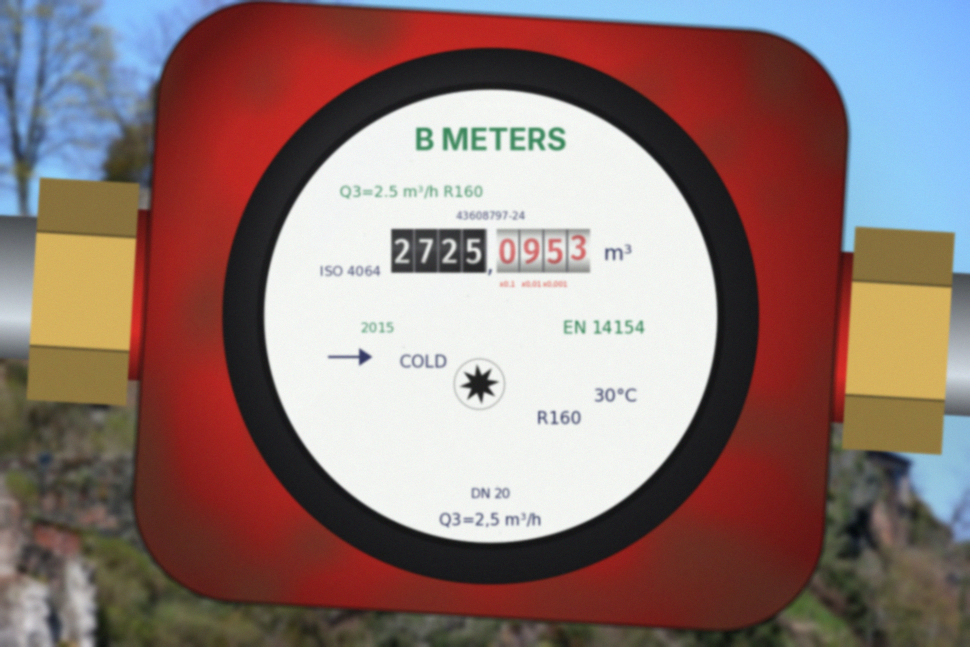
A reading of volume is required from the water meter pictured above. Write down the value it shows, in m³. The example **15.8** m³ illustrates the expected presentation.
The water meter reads **2725.0953** m³
